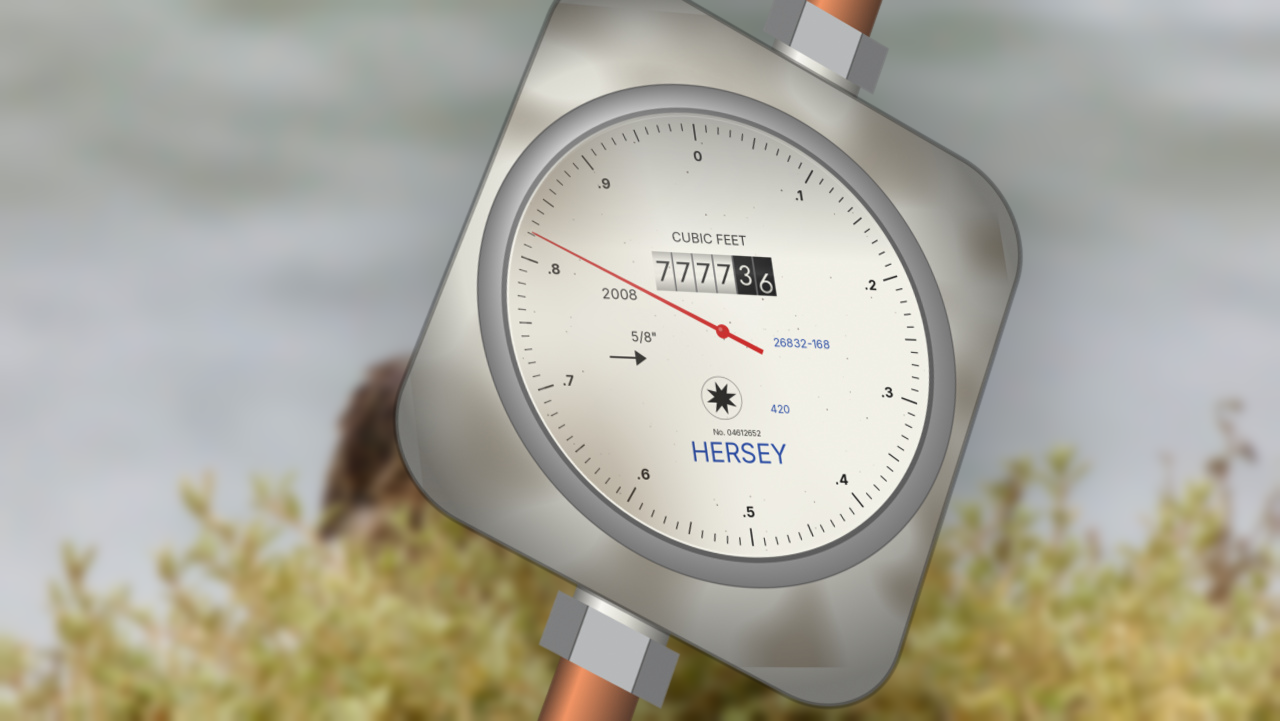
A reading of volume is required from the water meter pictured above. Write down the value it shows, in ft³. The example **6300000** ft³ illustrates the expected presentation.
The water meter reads **777735.82** ft³
